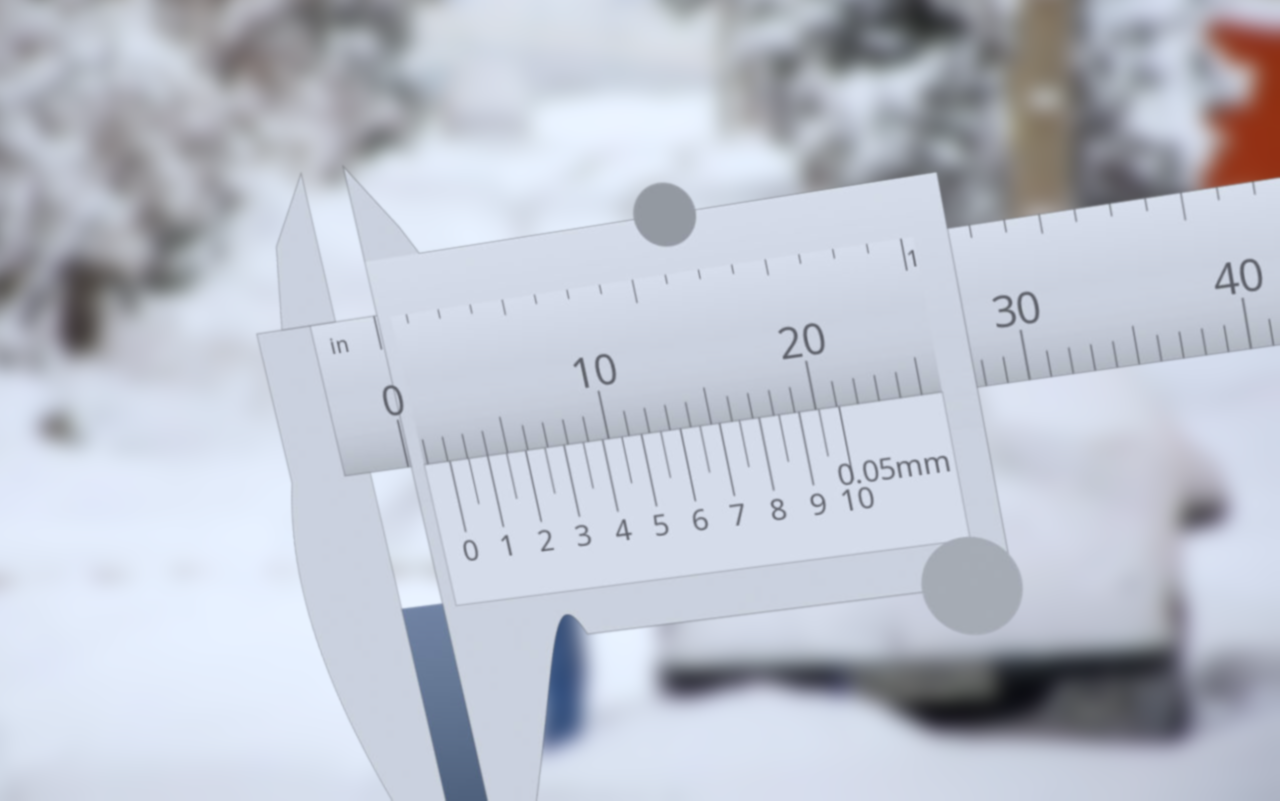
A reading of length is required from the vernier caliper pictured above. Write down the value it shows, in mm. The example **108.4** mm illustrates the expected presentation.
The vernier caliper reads **2.1** mm
